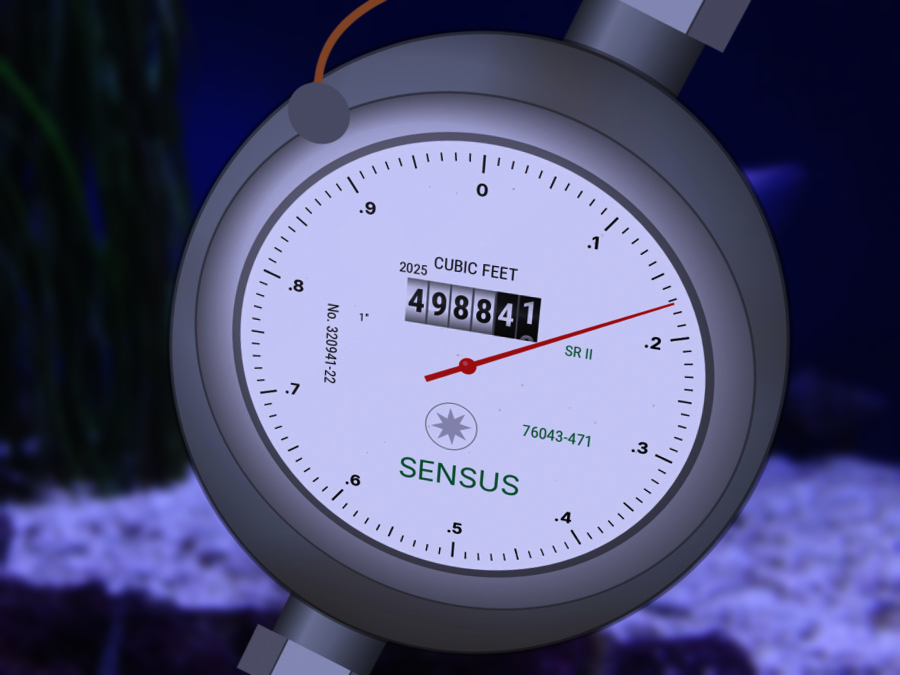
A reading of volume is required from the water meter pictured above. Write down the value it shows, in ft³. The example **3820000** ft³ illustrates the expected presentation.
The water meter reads **498841.17** ft³
